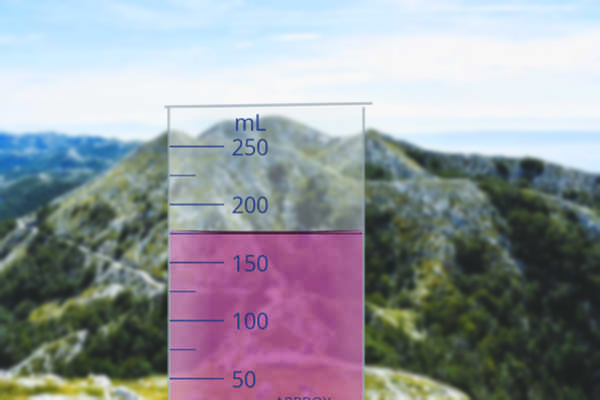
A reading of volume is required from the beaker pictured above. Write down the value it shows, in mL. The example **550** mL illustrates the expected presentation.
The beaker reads **175** mL
